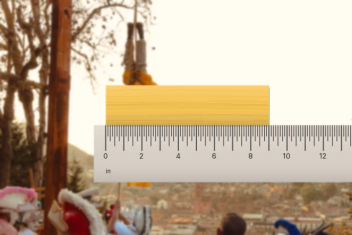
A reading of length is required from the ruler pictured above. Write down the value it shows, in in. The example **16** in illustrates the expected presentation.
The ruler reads **9** in
